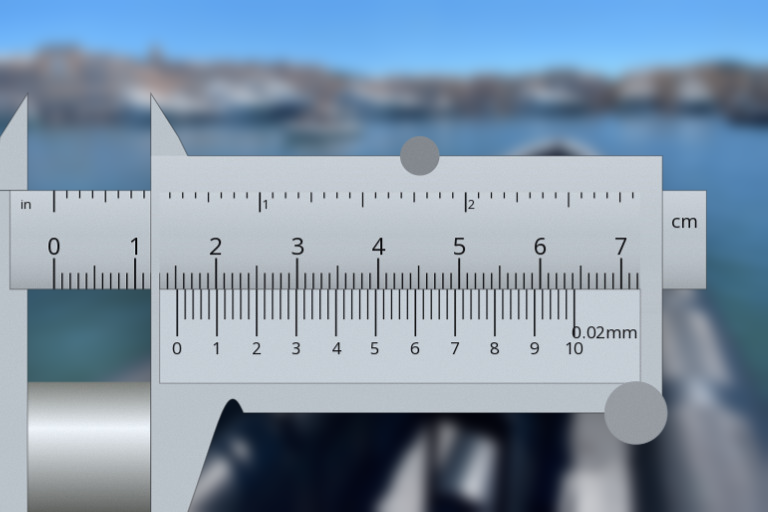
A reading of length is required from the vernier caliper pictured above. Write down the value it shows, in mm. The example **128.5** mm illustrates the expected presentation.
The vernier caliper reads **15.2** mm
